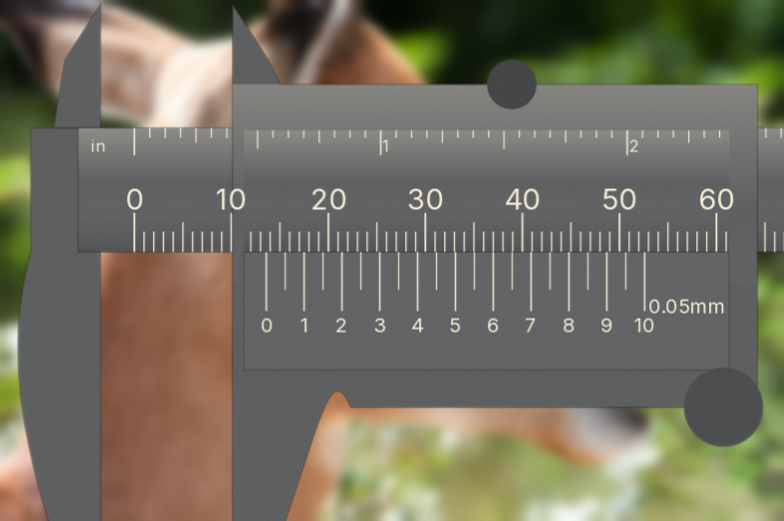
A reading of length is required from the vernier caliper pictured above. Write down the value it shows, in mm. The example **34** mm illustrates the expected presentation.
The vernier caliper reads **13.6** mm
